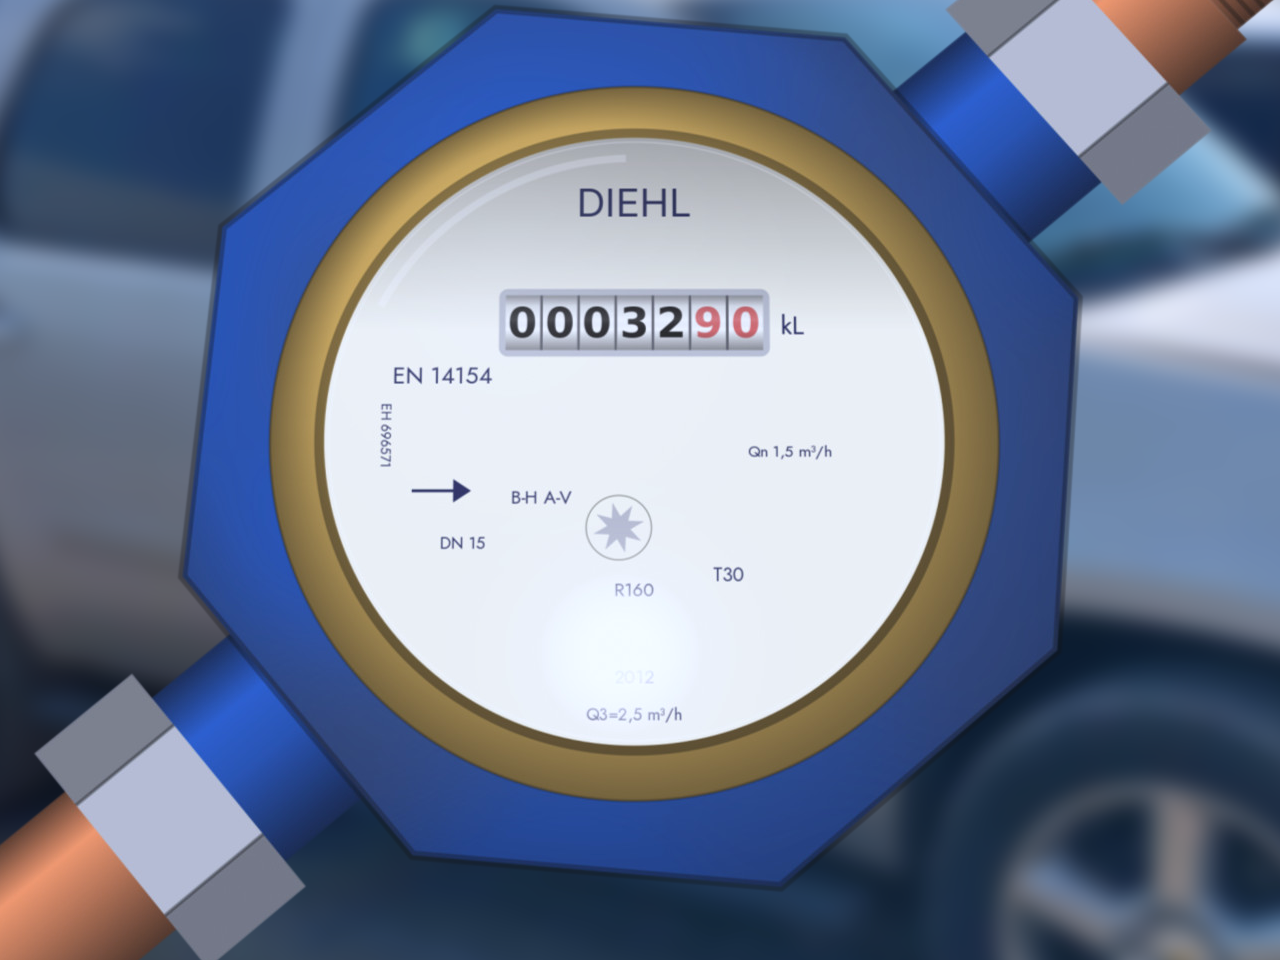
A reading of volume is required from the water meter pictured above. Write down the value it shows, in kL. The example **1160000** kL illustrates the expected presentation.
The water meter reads **32.90** kL
